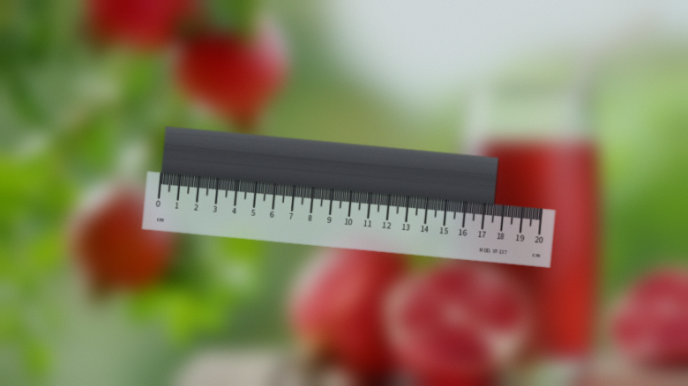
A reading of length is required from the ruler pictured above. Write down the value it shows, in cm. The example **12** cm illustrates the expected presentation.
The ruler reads **17.5** cm
